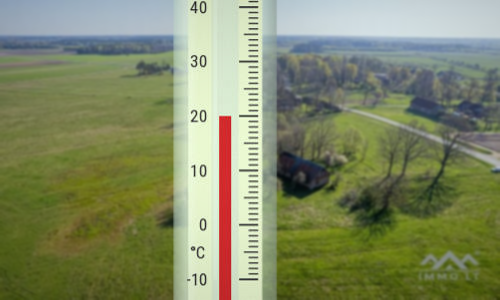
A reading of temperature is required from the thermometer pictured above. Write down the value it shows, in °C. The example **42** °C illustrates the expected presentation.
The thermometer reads **20** °C
